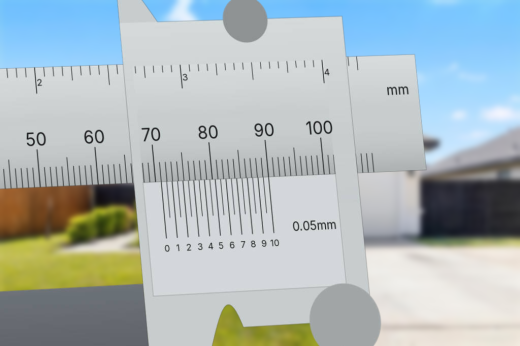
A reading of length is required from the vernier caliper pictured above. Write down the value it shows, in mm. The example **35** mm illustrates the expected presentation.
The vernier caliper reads **71.0** mm
